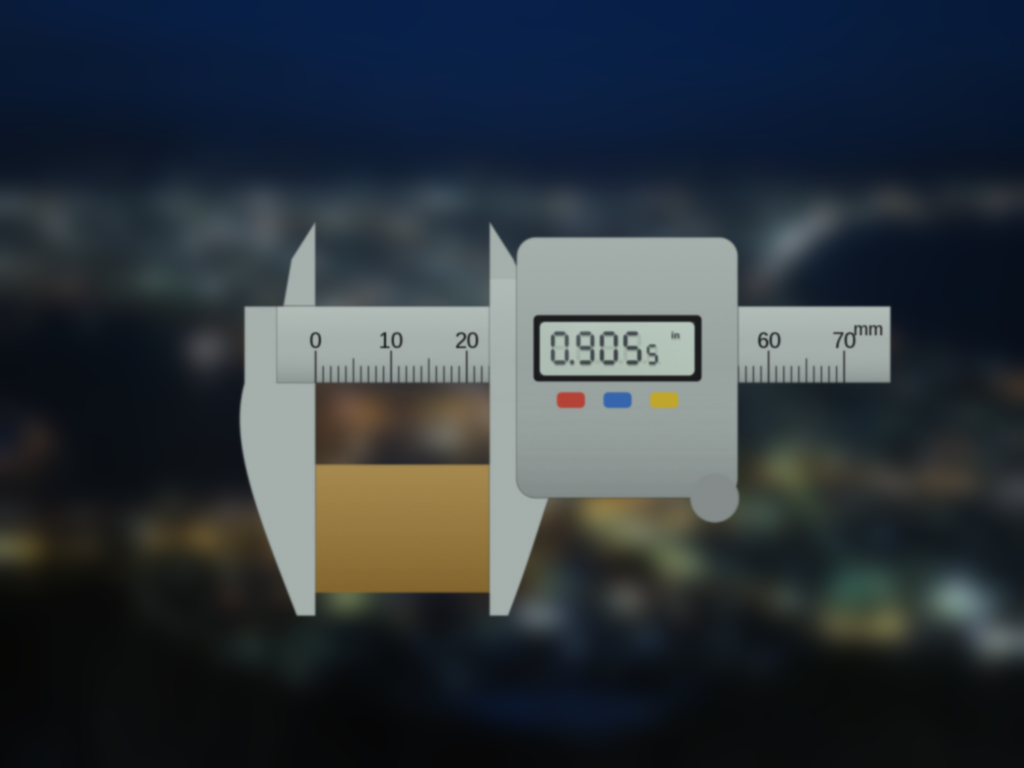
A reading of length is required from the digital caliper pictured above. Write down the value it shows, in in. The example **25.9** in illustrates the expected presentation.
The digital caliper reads **0.9055** in
